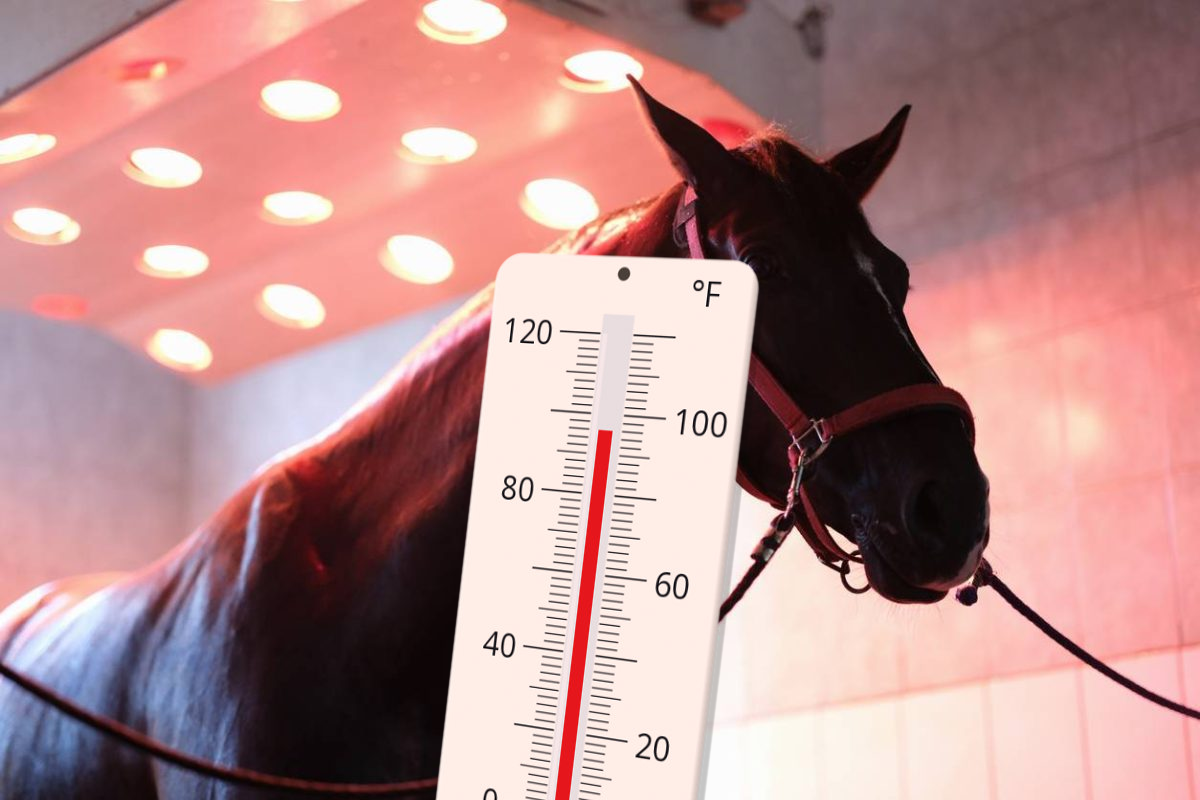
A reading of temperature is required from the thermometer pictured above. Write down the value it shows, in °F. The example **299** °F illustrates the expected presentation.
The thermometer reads **96** °F
